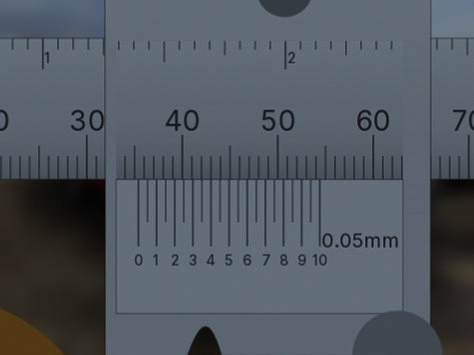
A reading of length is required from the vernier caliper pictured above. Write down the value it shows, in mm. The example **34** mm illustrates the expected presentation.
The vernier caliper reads **35.4** mm
